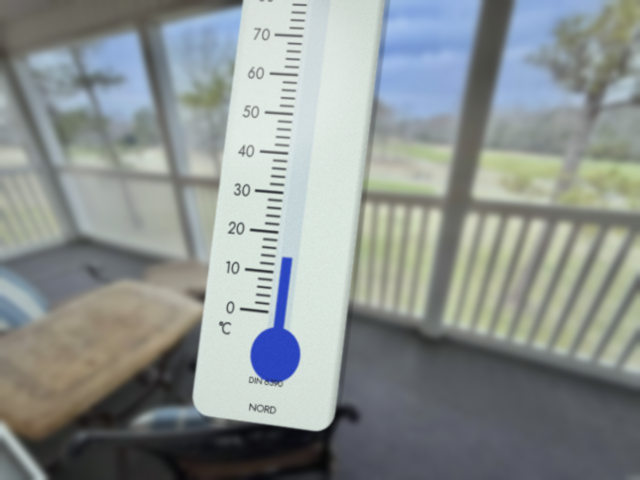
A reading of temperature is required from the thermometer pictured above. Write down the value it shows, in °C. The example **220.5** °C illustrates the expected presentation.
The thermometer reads **14** °C
